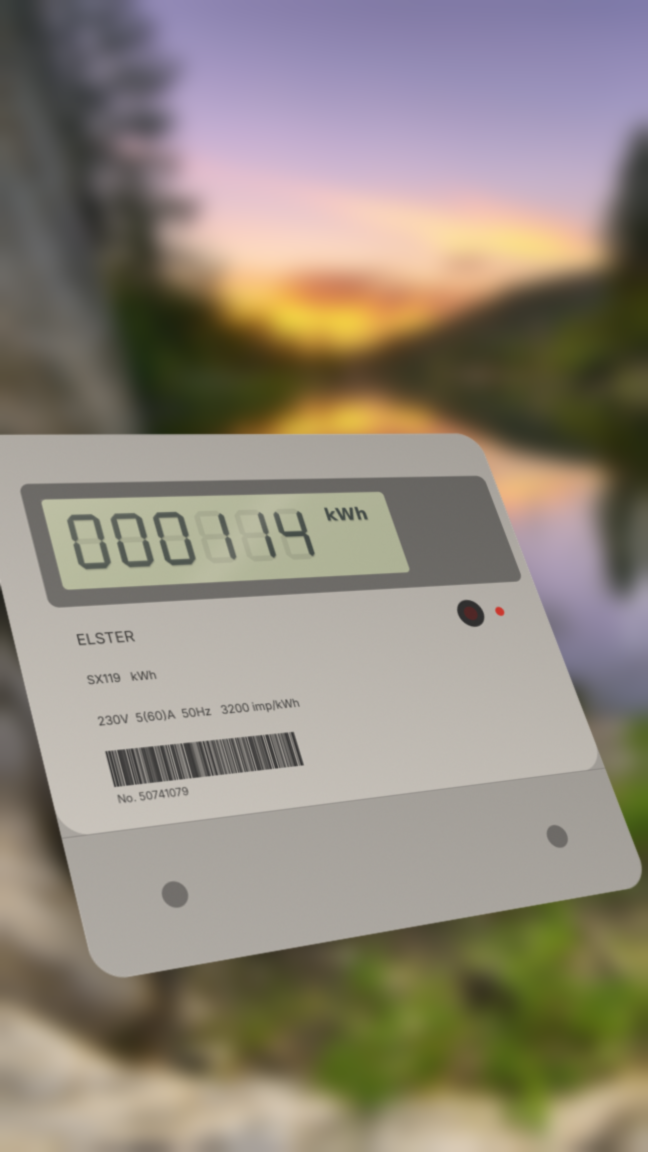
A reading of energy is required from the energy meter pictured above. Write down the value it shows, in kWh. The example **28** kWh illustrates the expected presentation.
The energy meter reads **114** kWh
